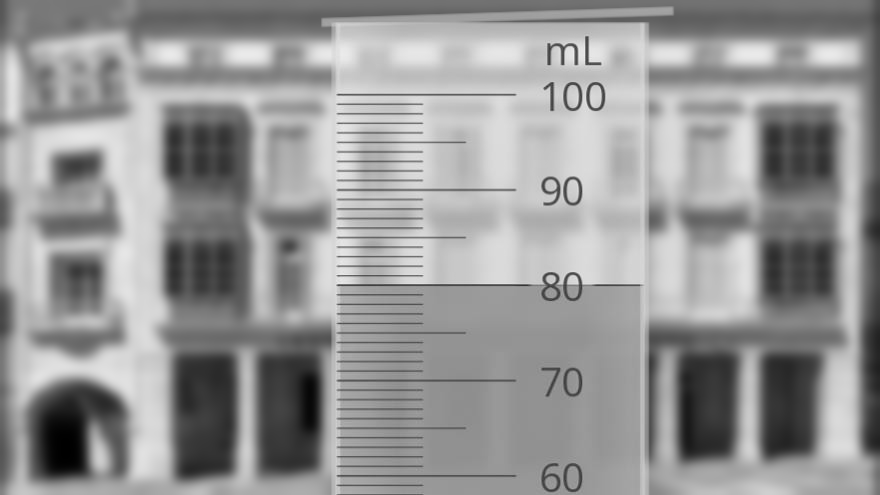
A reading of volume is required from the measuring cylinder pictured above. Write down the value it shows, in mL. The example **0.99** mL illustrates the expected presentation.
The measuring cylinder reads **80** mL
